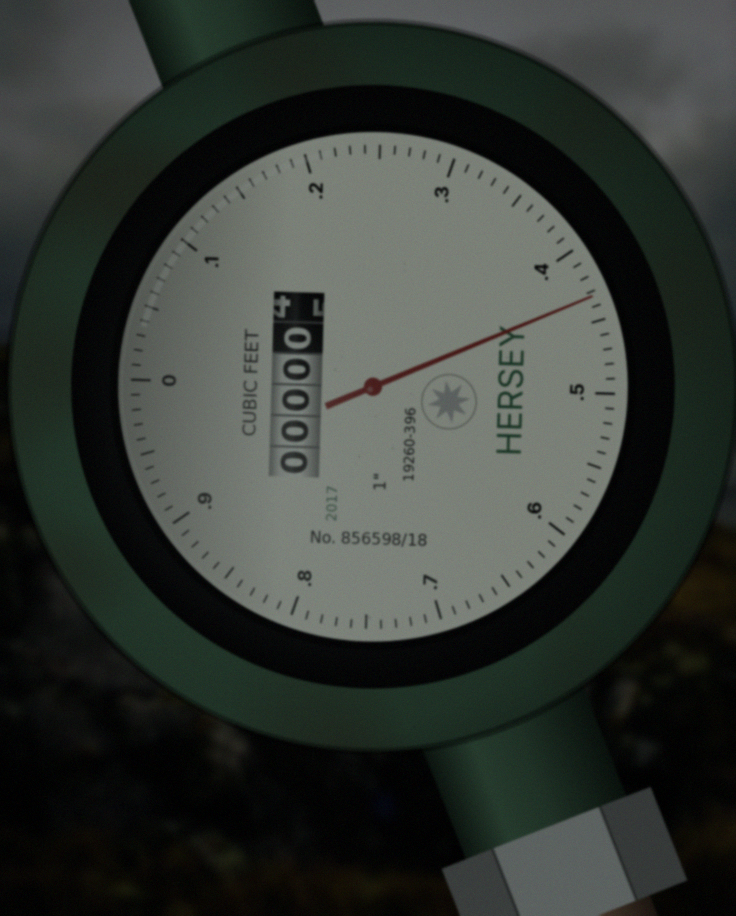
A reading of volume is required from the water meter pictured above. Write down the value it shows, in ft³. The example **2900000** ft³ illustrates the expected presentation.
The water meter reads **4.43** ft³
